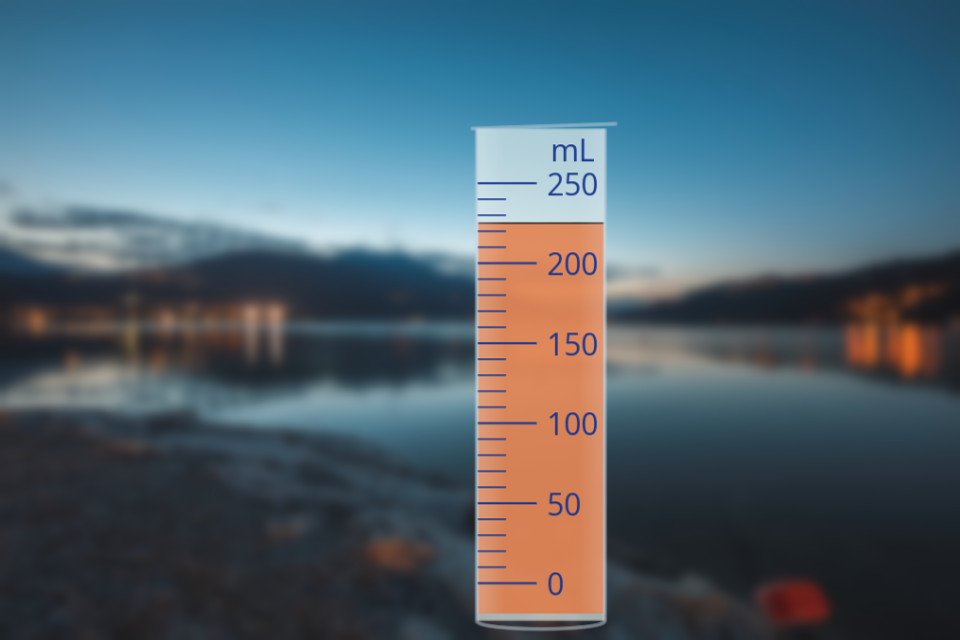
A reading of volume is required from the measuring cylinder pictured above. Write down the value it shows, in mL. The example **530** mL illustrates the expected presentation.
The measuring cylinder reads **225** mL
